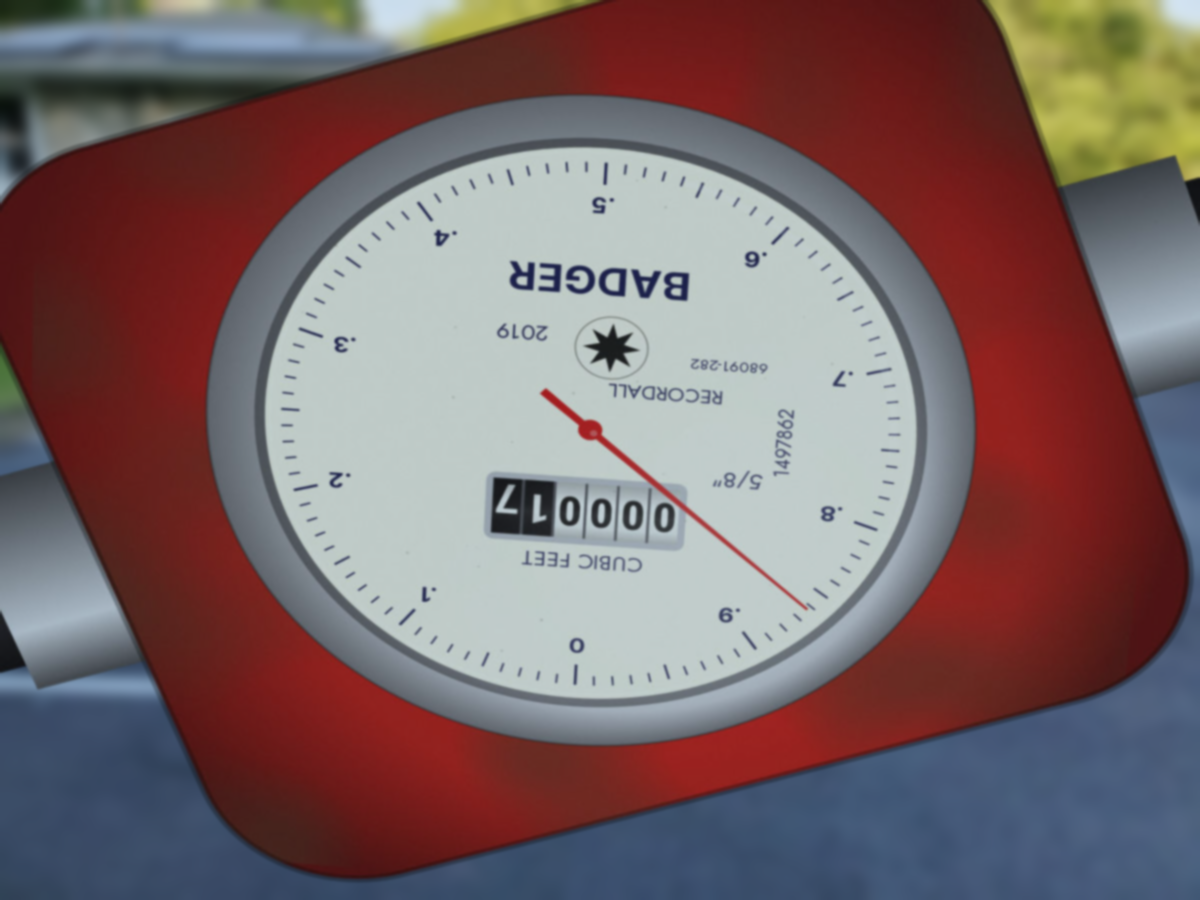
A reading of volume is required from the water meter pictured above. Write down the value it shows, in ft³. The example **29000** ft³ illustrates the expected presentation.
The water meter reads **16.86** ft³
